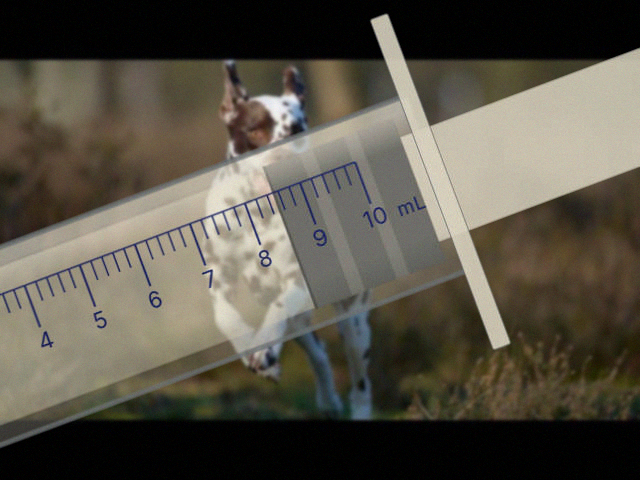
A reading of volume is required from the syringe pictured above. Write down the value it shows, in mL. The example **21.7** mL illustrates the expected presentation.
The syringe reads **8.5** mL
